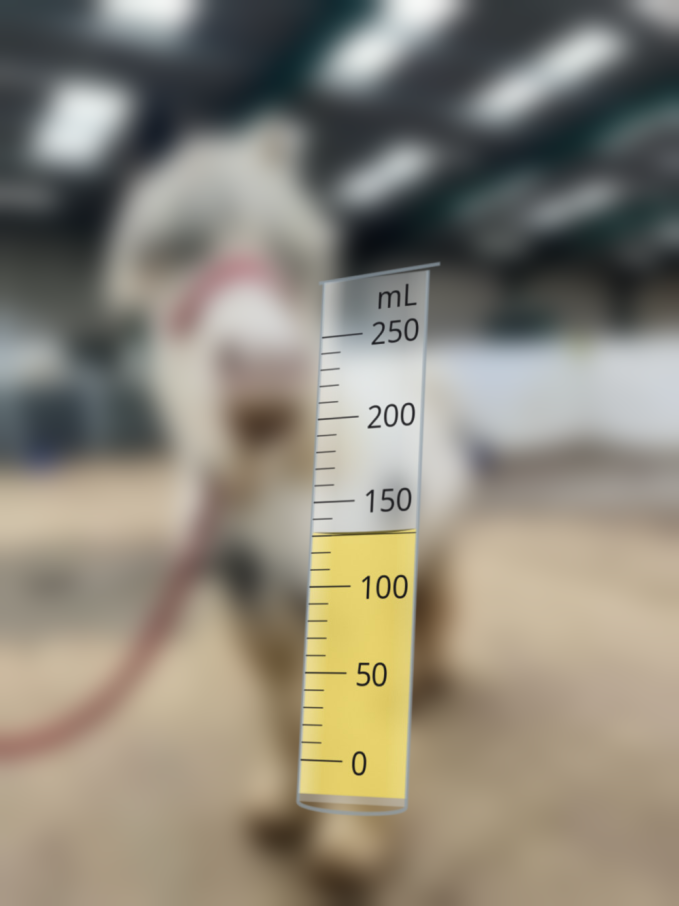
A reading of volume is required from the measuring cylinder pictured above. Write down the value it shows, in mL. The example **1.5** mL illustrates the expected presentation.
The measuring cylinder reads **130** mL
